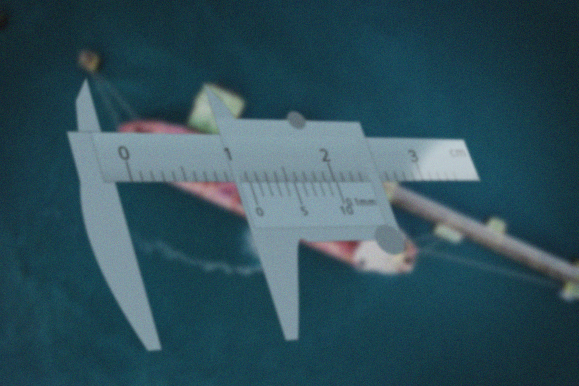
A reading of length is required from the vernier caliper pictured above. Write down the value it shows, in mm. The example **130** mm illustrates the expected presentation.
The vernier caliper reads **11.2** mm
